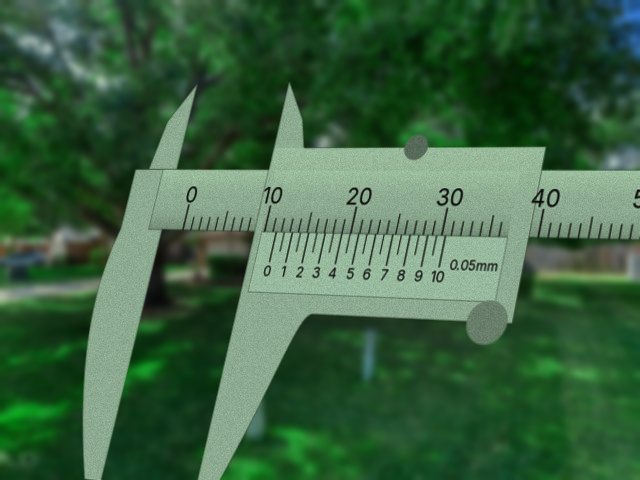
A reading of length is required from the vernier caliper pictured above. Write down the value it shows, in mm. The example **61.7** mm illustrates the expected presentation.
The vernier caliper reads **11.4** mm
